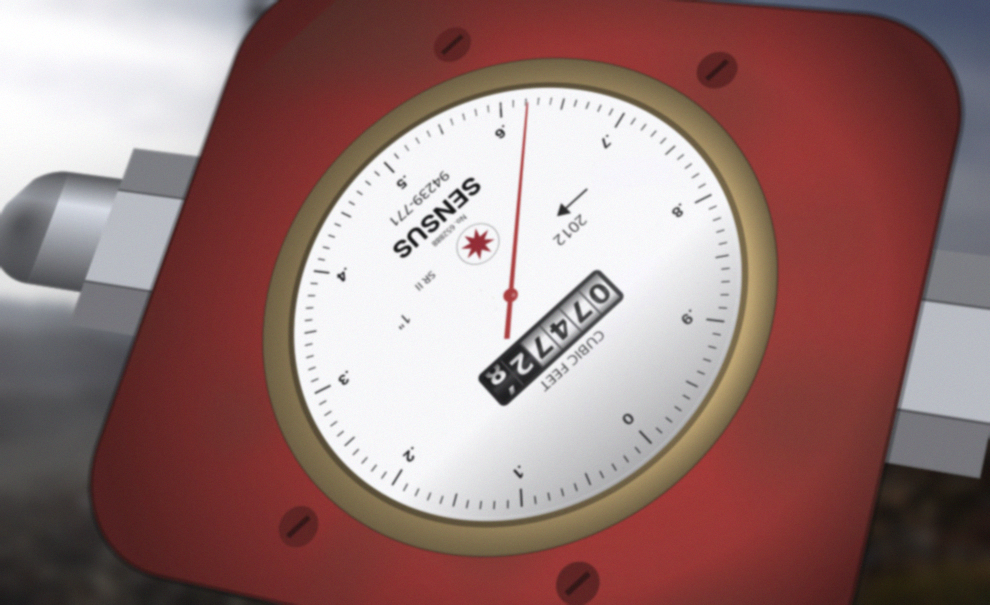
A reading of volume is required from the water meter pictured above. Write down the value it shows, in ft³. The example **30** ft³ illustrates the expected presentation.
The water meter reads **74727.62** ft³
